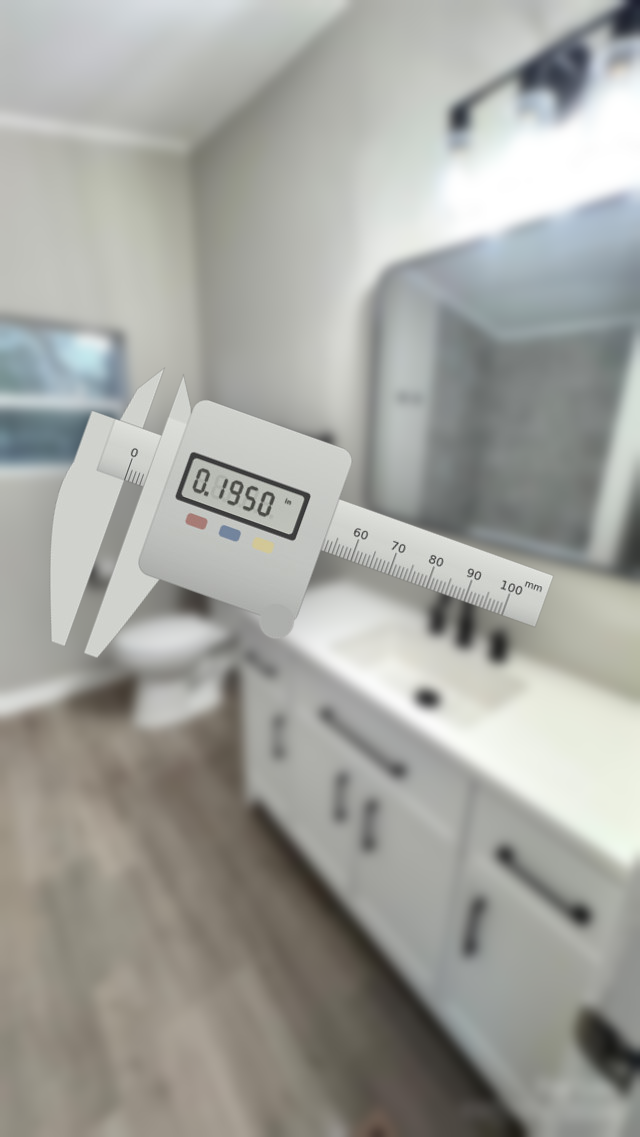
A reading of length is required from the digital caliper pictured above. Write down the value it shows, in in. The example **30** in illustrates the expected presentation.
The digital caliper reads **0.1950** in
